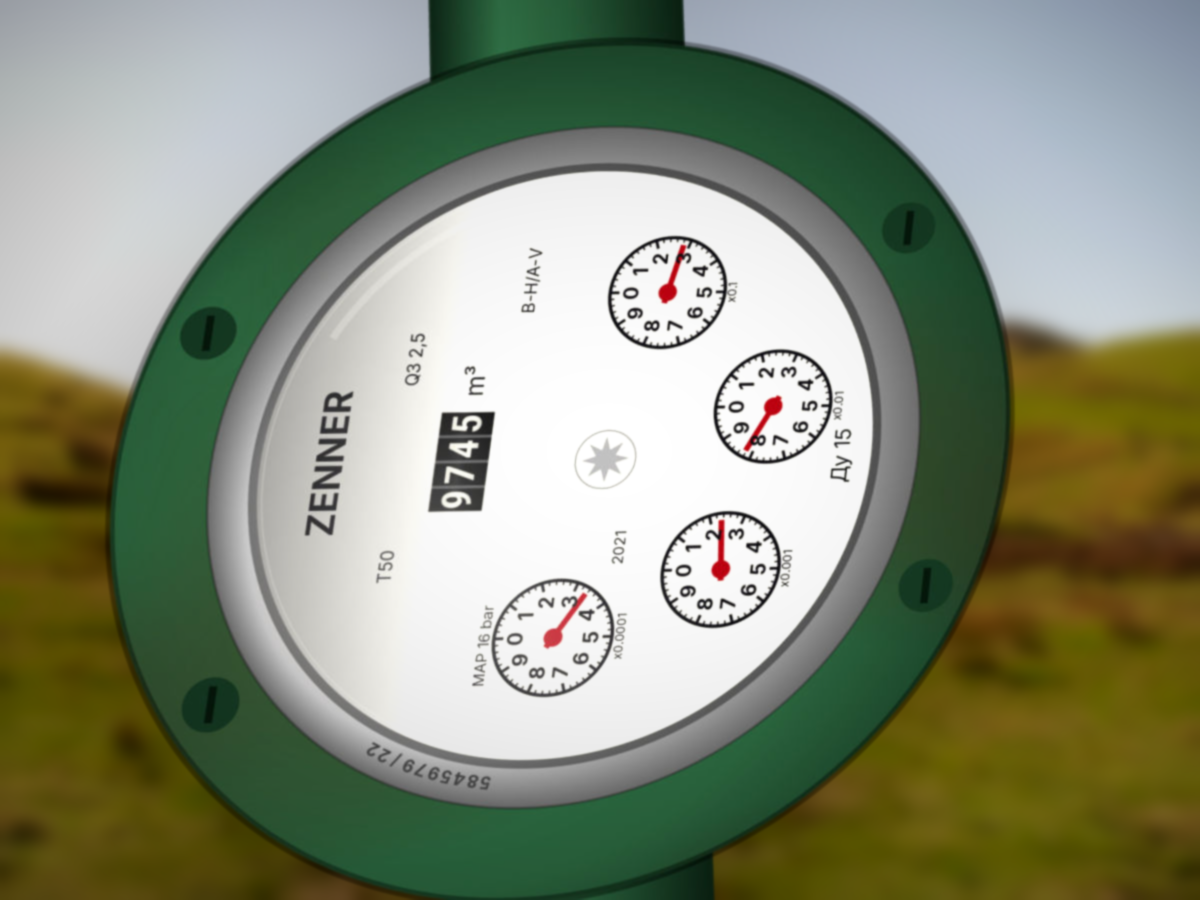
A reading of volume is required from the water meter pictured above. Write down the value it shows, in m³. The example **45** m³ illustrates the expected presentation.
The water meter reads **9745.2823** m³
